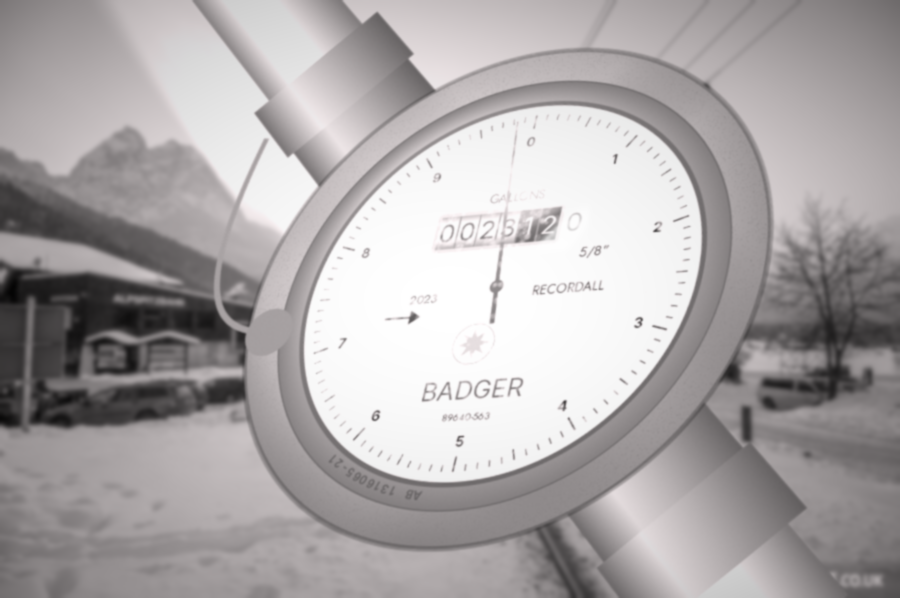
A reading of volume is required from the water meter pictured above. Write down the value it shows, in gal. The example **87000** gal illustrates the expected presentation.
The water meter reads **23119.8** gal
